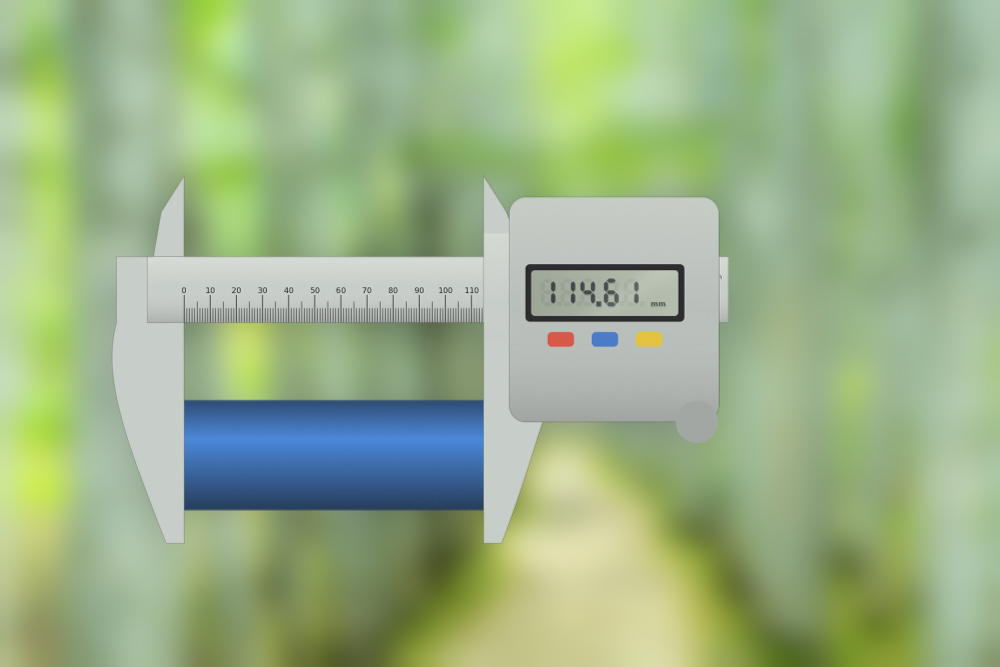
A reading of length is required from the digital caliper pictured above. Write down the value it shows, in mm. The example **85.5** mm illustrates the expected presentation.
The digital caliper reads **114.61** mm
